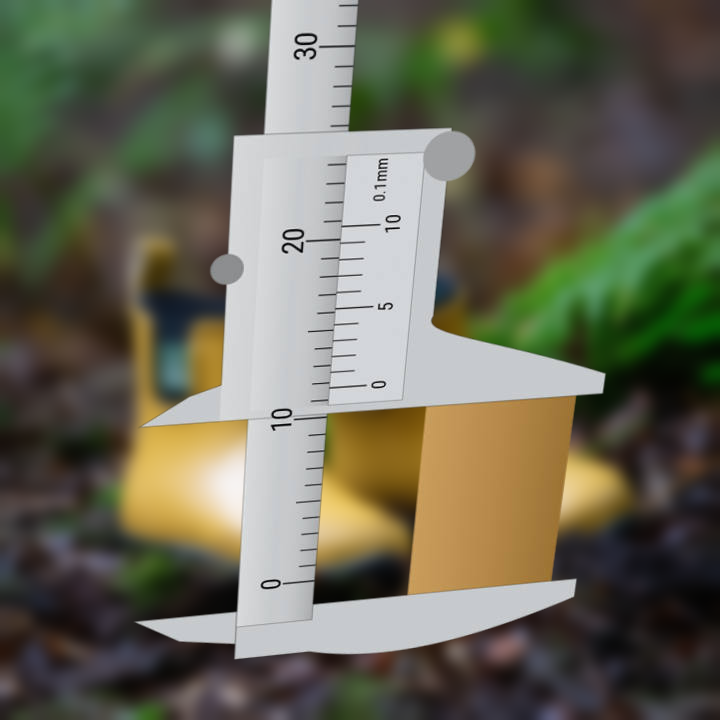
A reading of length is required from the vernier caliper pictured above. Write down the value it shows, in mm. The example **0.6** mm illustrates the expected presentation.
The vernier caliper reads **11.7** mm
